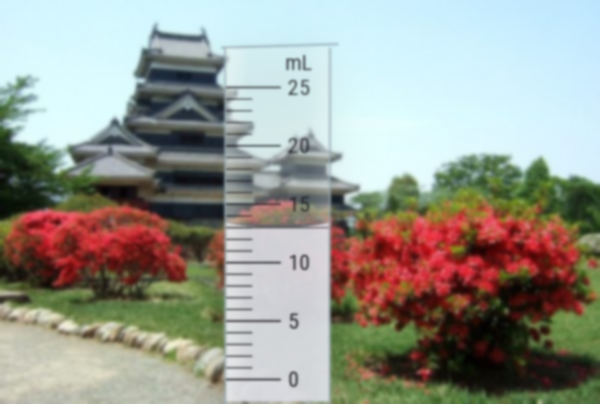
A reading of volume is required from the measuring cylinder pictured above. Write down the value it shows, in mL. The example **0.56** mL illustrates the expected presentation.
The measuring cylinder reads **13** mL
